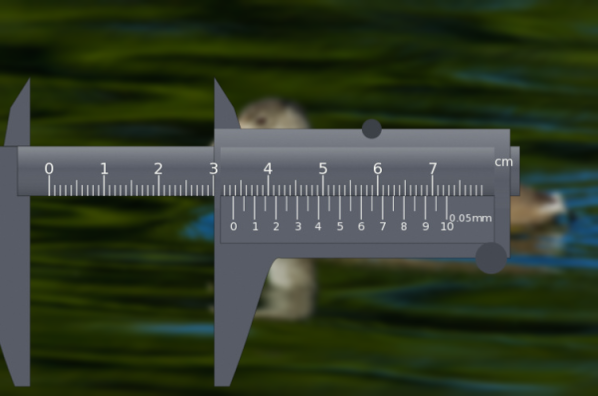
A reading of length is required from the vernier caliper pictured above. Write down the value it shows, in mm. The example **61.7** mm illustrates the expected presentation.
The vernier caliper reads **33.6** mm
